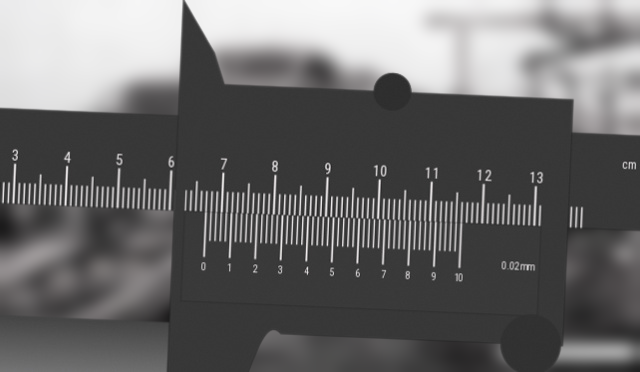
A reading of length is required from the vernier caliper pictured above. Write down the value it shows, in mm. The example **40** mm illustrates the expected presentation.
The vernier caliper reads **67.0** mm
